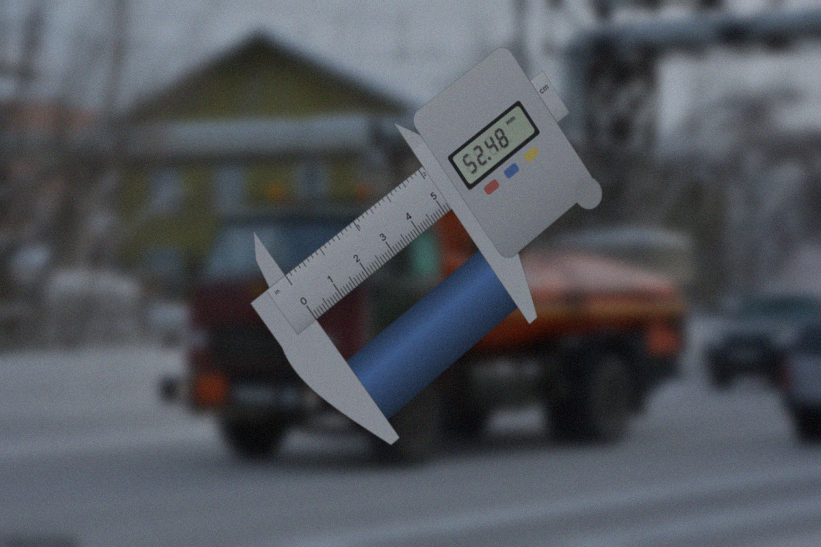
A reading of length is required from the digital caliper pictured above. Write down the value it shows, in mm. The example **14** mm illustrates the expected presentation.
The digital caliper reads **52.48** mm
